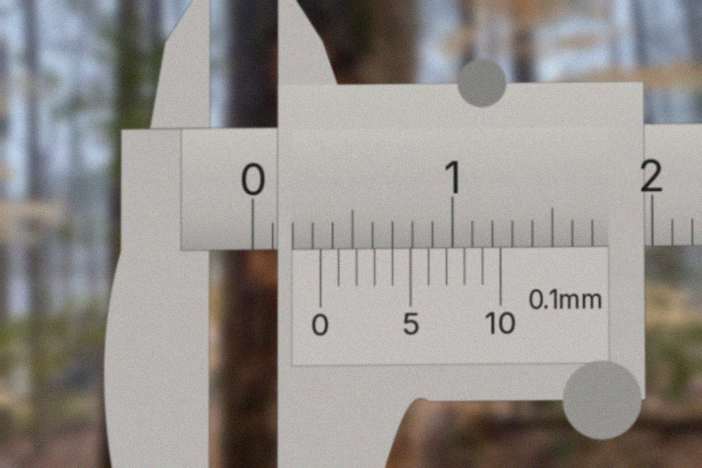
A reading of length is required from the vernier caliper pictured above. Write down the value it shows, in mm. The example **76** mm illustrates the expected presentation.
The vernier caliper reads **3.4** mm
